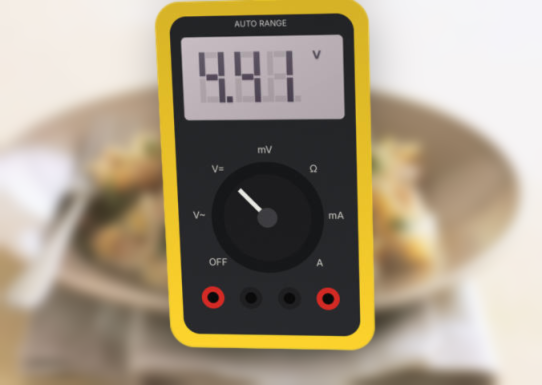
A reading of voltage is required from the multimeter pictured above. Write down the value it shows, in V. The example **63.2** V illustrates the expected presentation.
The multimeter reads **4.41** V
